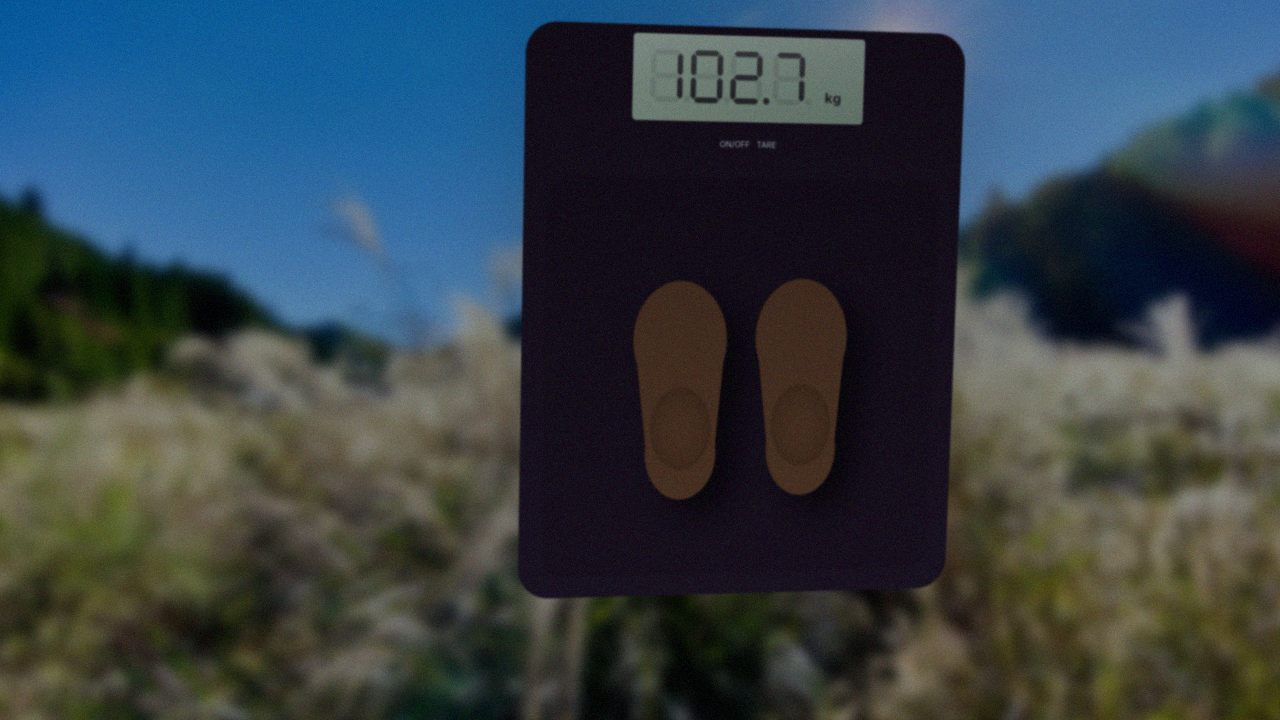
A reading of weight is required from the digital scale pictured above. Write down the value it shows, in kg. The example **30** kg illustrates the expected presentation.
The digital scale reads **102.7** kg
